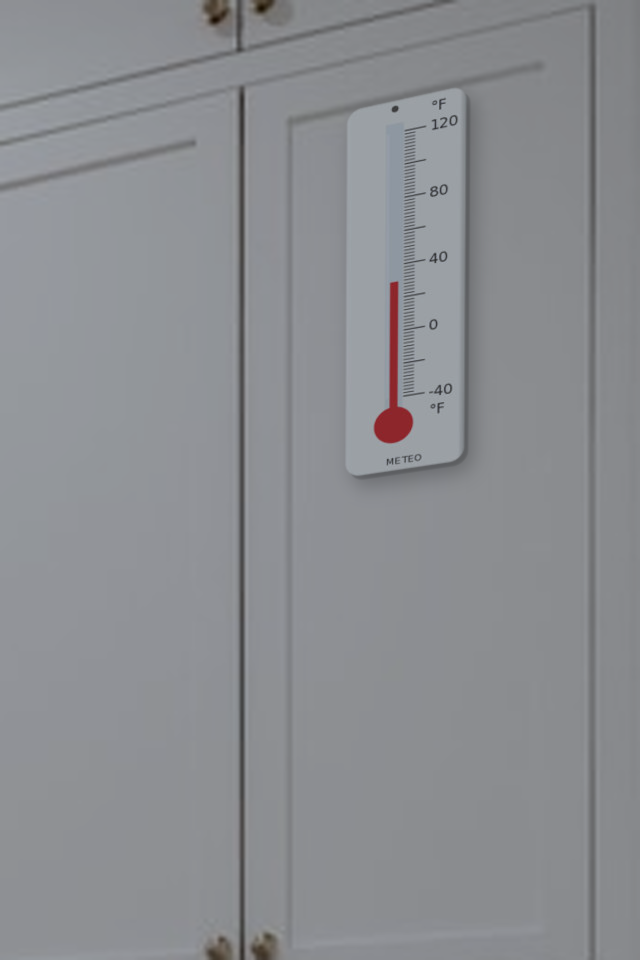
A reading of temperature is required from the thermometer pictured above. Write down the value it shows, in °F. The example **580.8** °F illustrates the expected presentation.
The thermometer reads **30** °F
